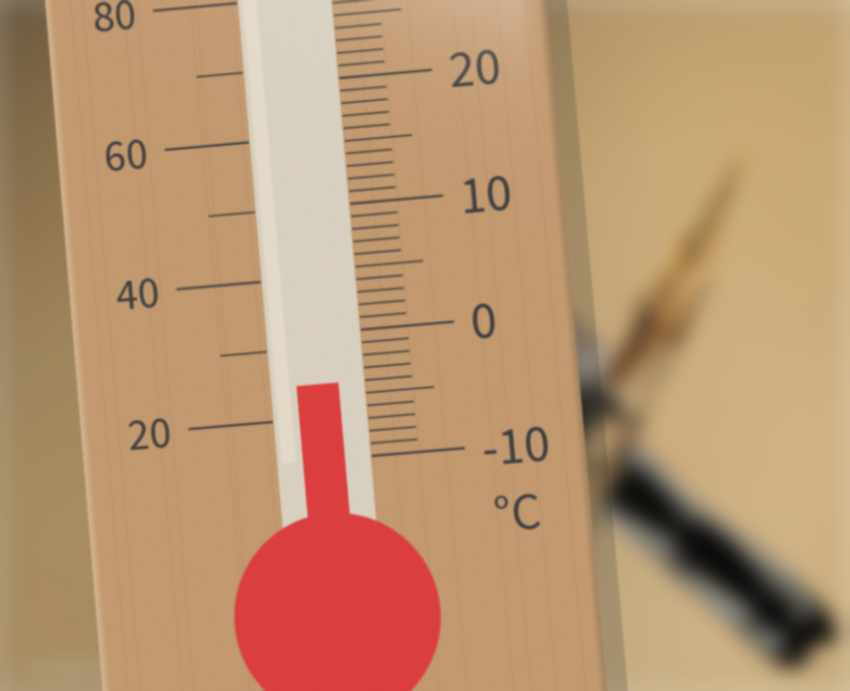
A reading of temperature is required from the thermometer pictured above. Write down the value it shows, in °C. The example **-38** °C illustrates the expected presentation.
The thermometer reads **-4** °C
